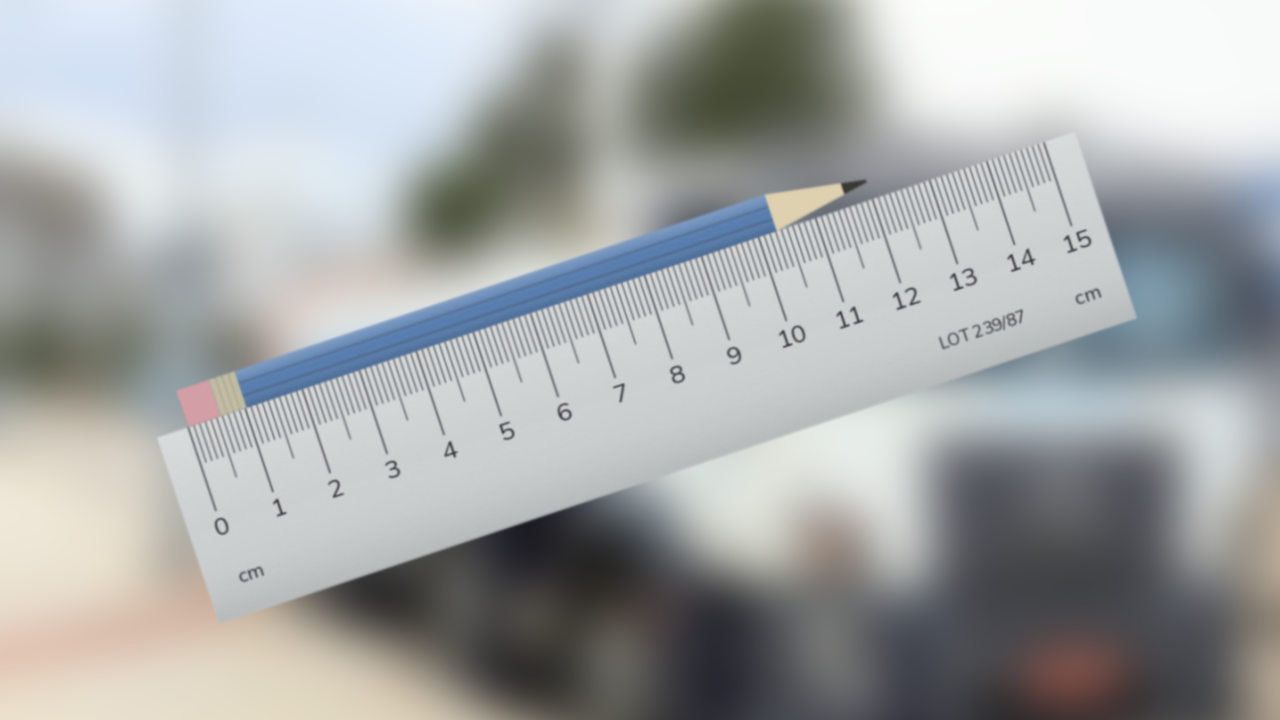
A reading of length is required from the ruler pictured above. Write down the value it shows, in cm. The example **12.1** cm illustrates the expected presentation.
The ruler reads **12** cm
